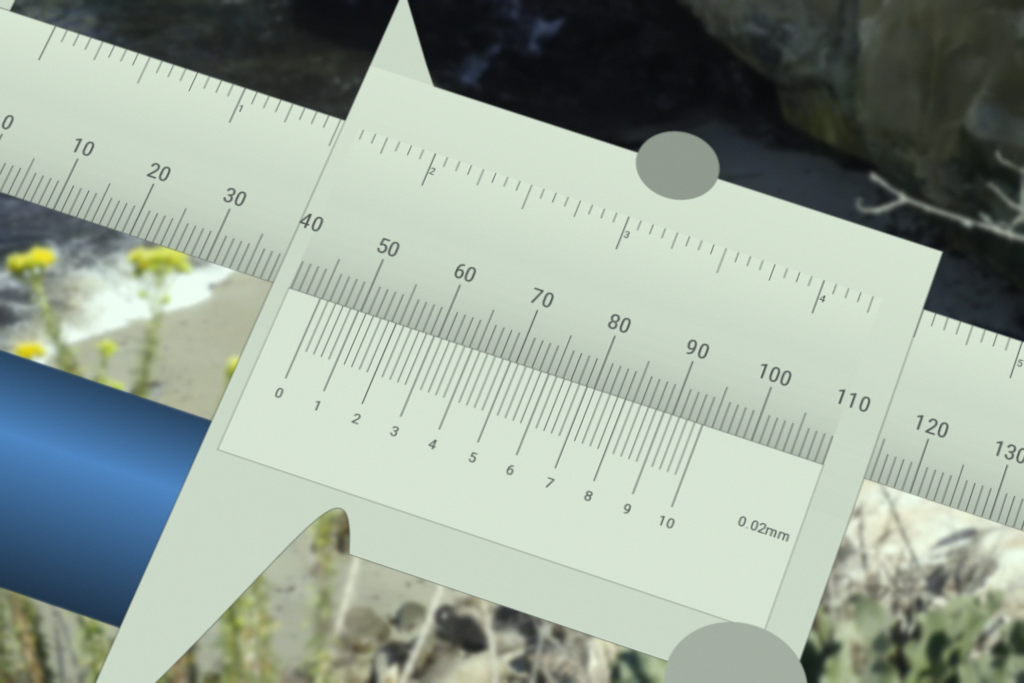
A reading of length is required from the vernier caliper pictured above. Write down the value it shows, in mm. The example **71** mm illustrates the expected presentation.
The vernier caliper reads **44.8** mm
